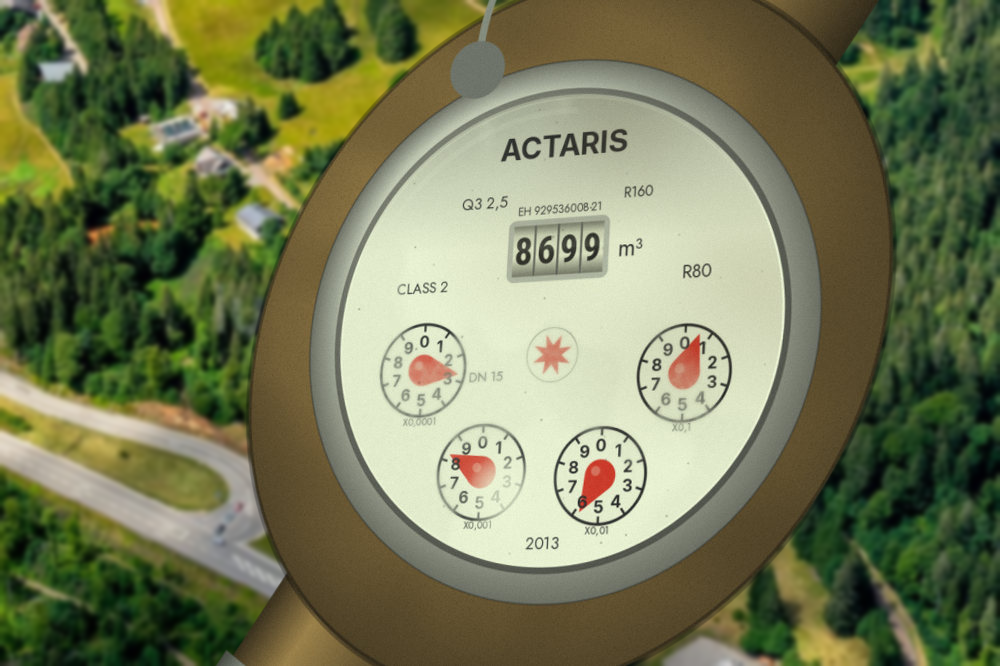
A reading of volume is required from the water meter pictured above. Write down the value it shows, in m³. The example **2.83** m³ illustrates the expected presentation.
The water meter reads **8699.0582** m³
